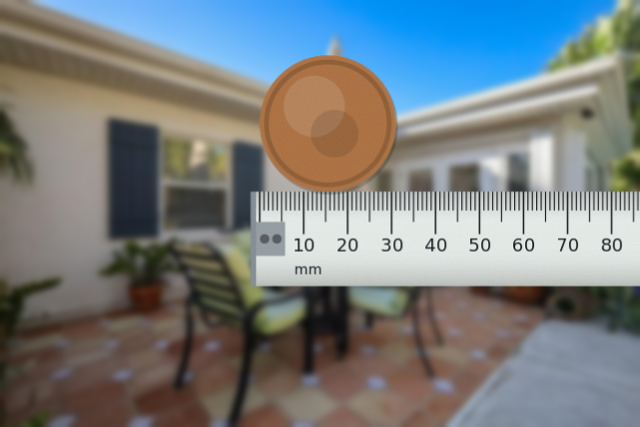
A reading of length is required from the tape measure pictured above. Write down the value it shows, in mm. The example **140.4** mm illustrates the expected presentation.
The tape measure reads **31** mm
